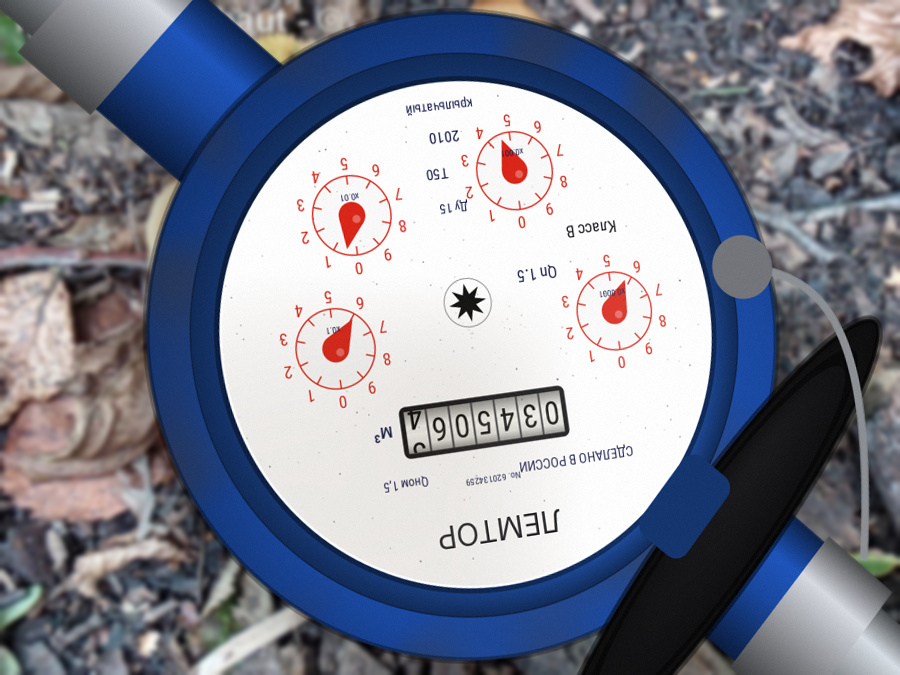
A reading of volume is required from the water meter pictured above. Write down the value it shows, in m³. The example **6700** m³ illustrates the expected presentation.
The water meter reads **345063.6045** m³
